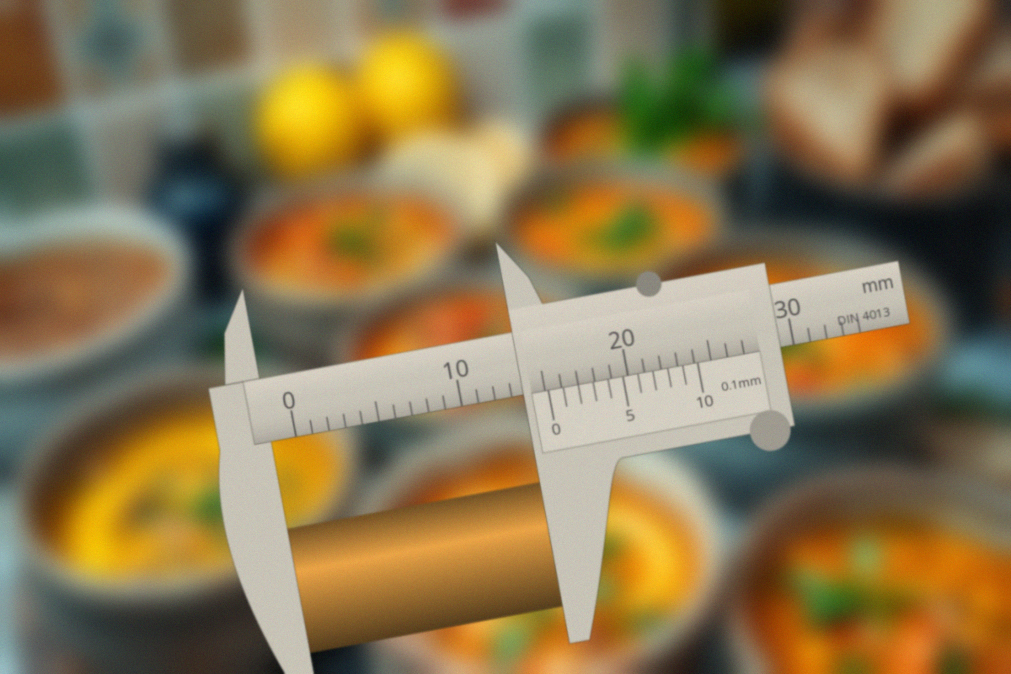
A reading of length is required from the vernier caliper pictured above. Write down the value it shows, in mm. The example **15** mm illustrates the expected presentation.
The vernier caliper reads **15.2** mm
